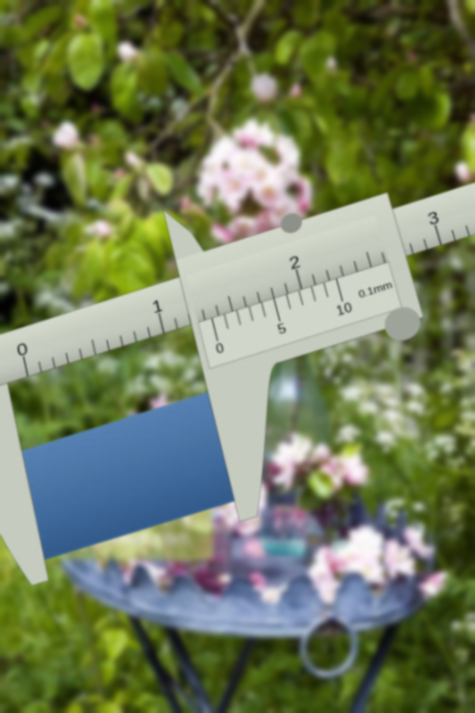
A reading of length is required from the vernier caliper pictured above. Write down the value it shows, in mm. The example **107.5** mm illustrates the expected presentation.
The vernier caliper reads **13.5** mm
